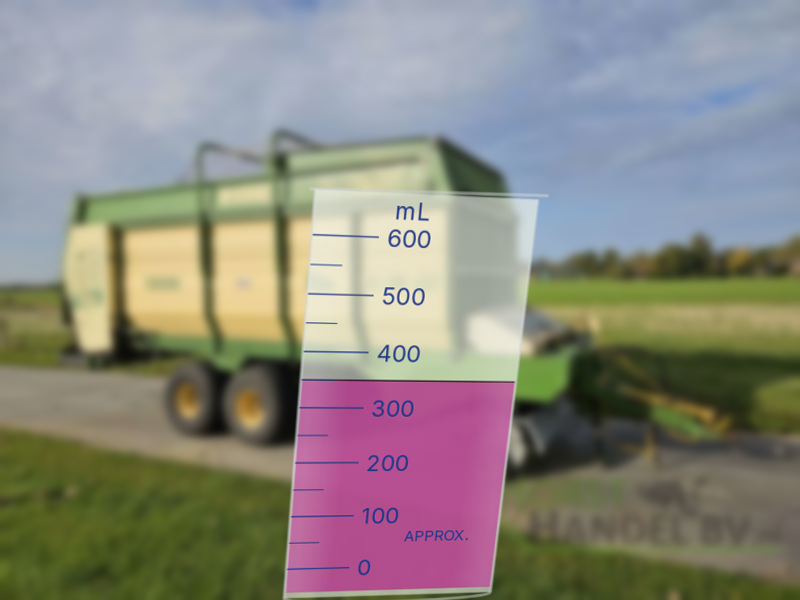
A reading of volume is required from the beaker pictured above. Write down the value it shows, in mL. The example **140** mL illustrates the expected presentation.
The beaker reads **350** mL
